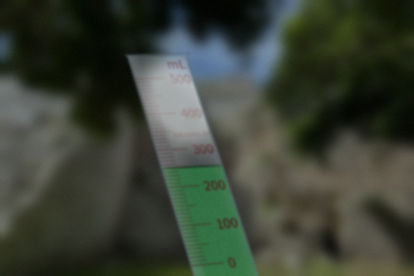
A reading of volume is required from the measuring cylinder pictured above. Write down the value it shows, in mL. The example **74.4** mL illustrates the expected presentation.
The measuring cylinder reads **250** mL
